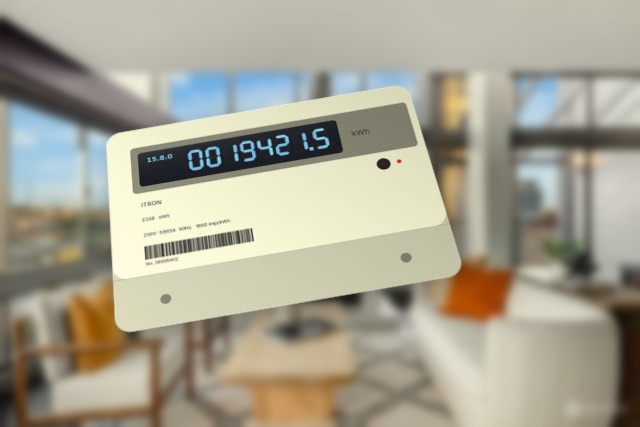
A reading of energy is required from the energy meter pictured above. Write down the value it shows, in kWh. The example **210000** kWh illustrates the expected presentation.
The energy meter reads **19421.5** kWh
